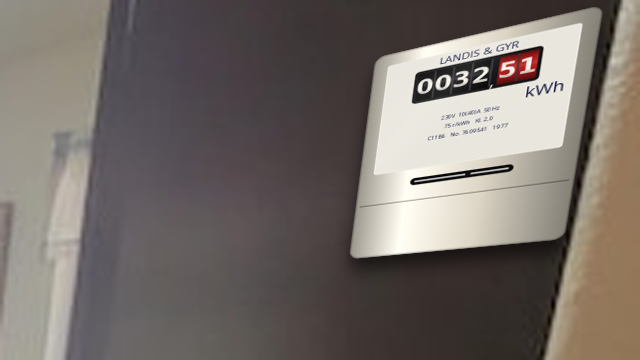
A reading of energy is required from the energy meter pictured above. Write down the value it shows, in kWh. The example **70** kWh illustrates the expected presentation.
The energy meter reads **32.51** kWh
